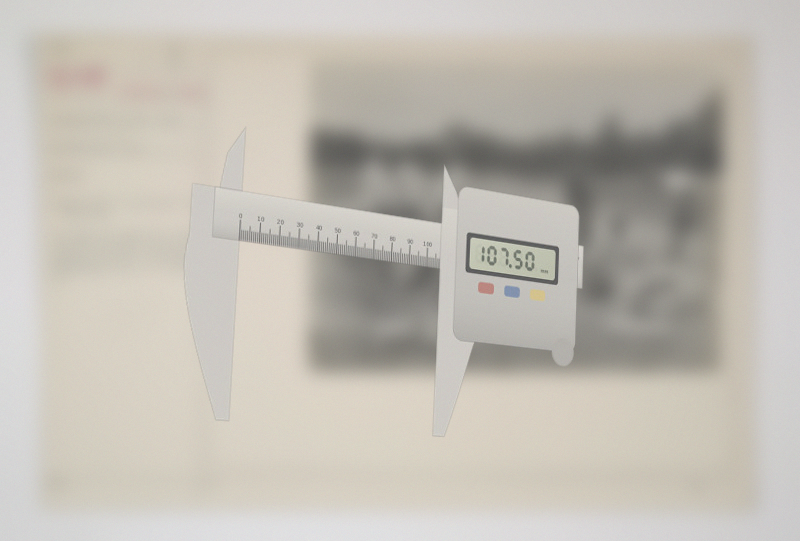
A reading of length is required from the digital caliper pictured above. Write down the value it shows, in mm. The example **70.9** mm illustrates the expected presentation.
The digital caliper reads **107.50** mm
